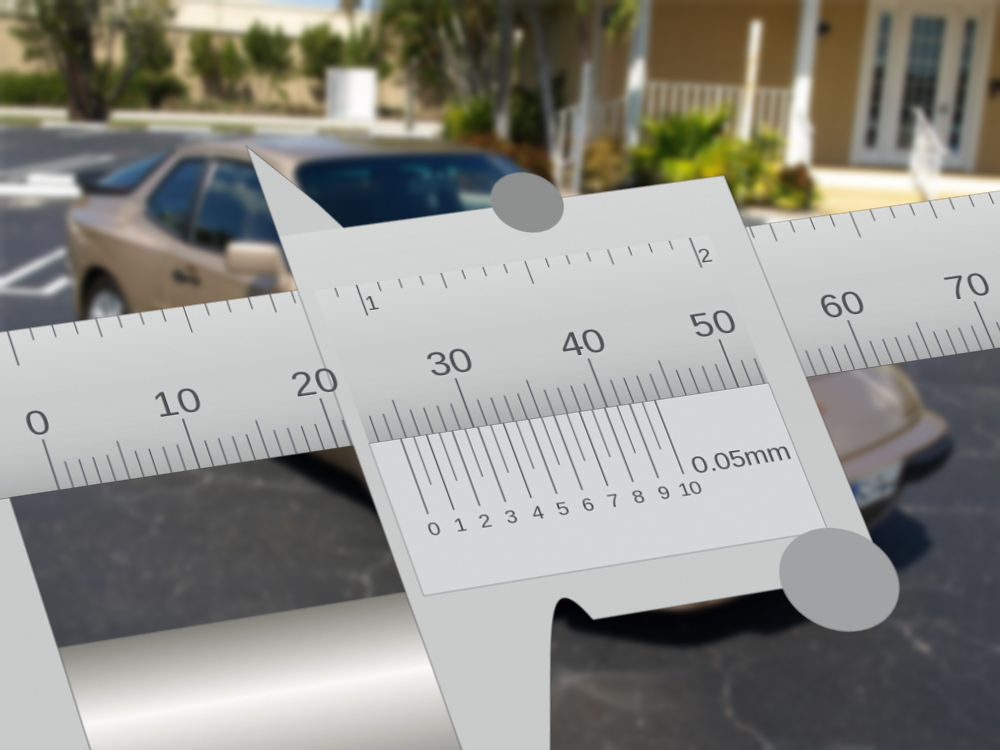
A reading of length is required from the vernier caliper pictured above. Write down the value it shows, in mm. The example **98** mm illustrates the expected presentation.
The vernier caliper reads **24.6** mm
